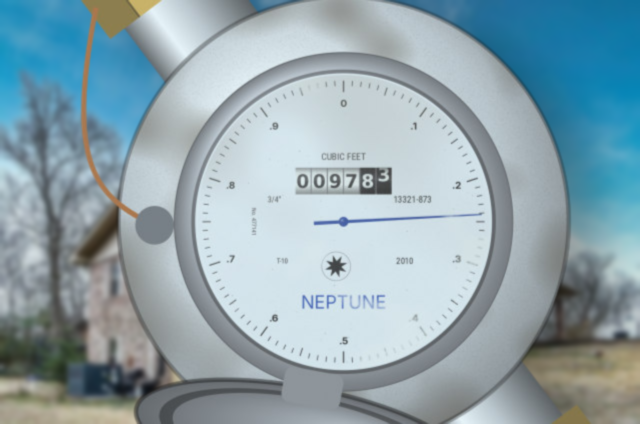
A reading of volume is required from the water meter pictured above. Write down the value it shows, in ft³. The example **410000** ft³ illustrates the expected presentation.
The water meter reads **9783.24** ft³
